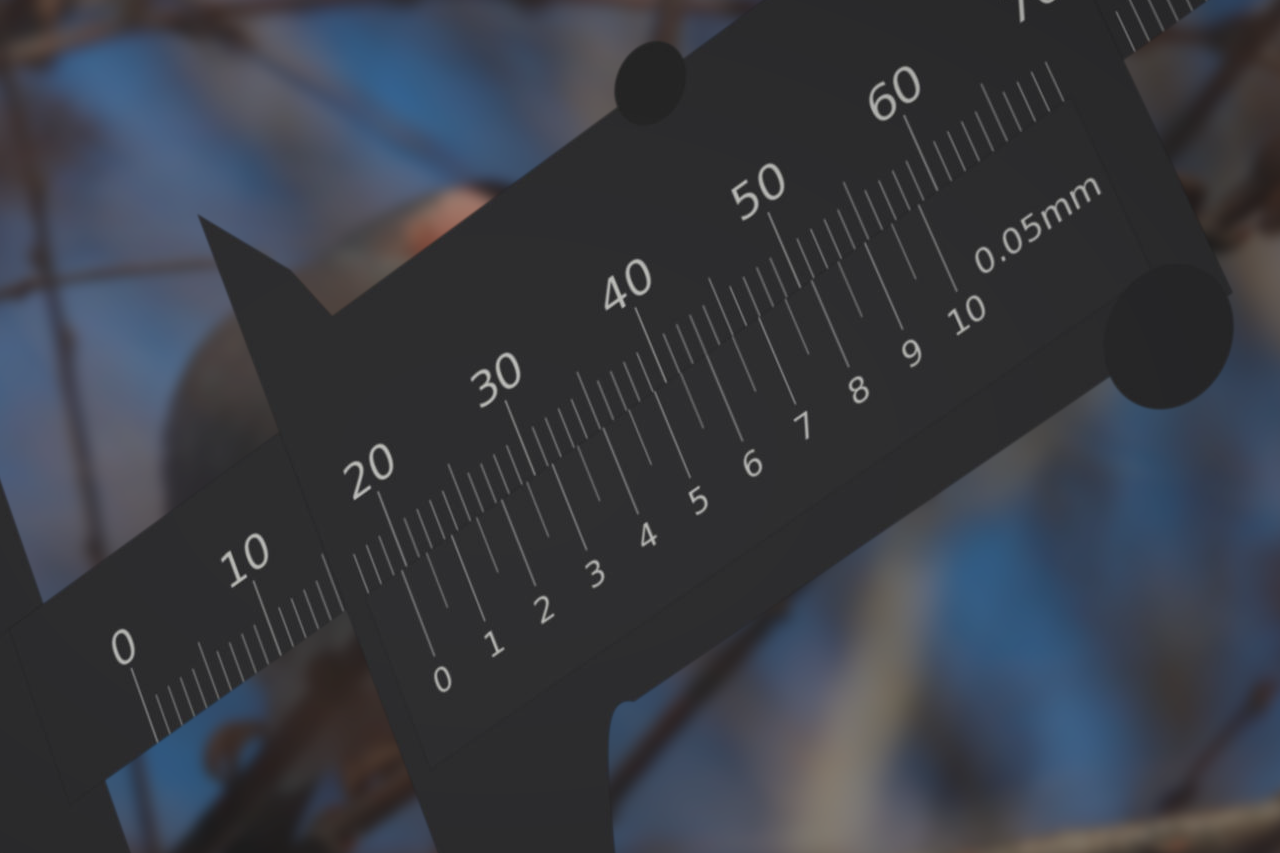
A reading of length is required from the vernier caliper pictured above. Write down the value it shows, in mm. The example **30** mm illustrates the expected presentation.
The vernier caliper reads **19.6** mm
